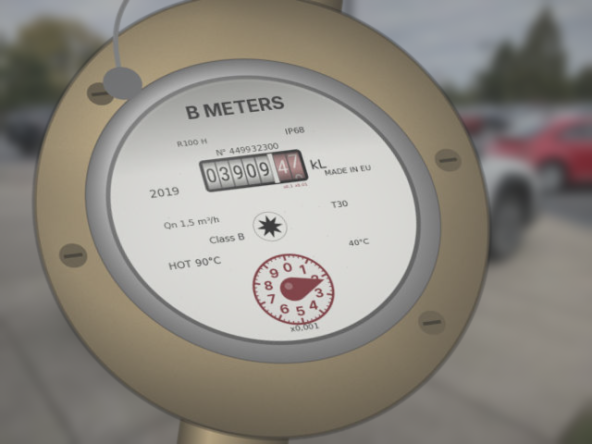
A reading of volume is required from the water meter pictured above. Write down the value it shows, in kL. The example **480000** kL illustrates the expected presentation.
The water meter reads **3909.472** kL
